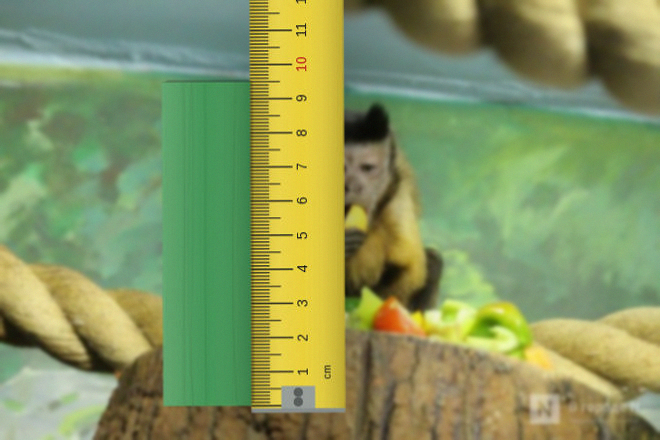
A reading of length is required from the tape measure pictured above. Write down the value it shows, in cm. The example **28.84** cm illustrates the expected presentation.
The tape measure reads **9.5** cm
